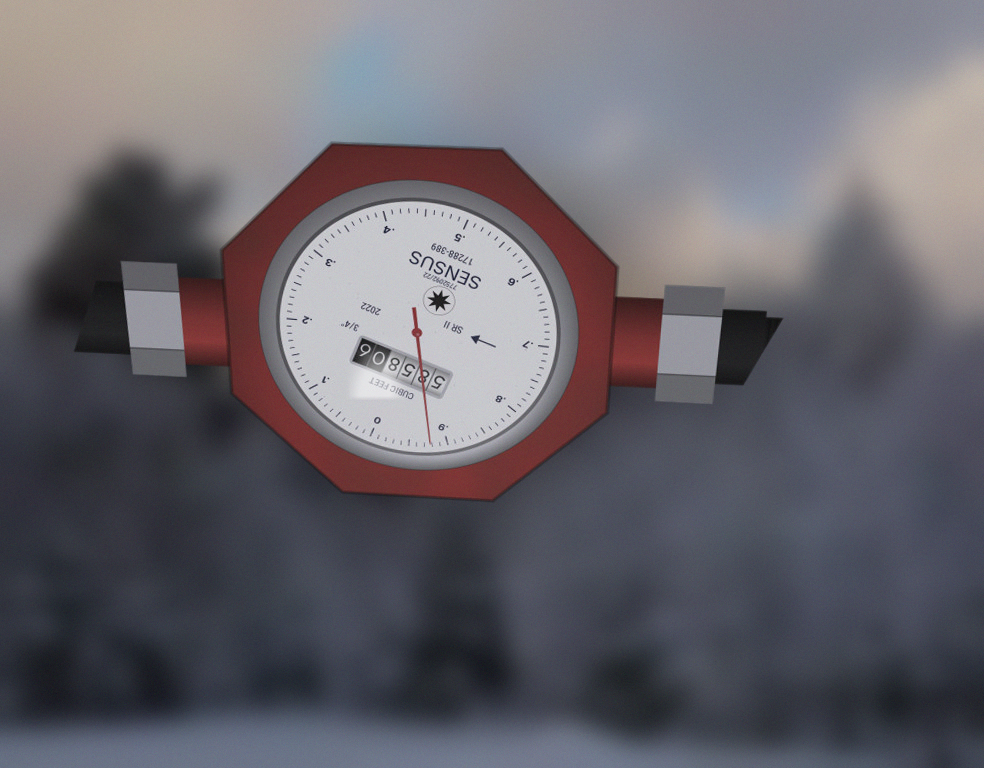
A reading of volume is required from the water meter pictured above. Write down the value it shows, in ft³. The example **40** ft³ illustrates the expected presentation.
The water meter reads **585805.92** ft³
